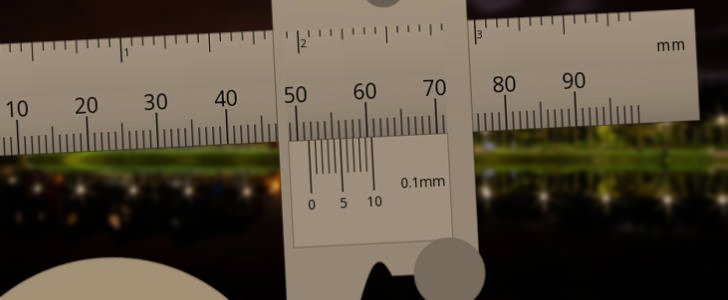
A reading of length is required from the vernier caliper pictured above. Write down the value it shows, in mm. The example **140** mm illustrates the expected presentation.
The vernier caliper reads **51.6** mm
